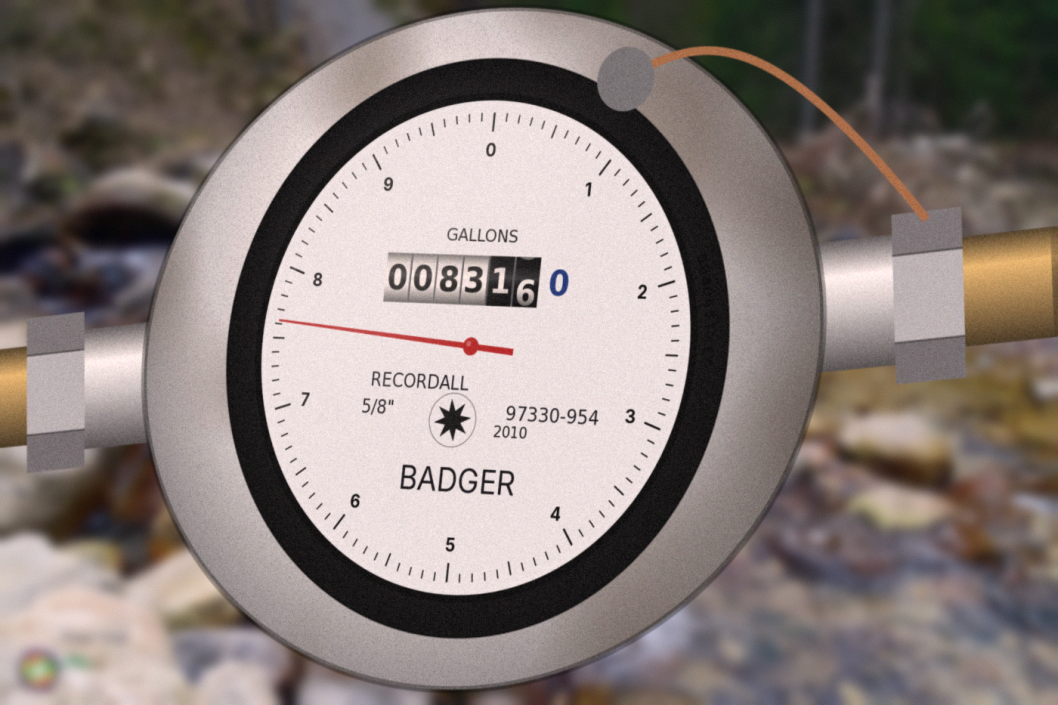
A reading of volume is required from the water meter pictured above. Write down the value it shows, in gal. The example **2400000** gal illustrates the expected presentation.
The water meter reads **83157.6** gal
